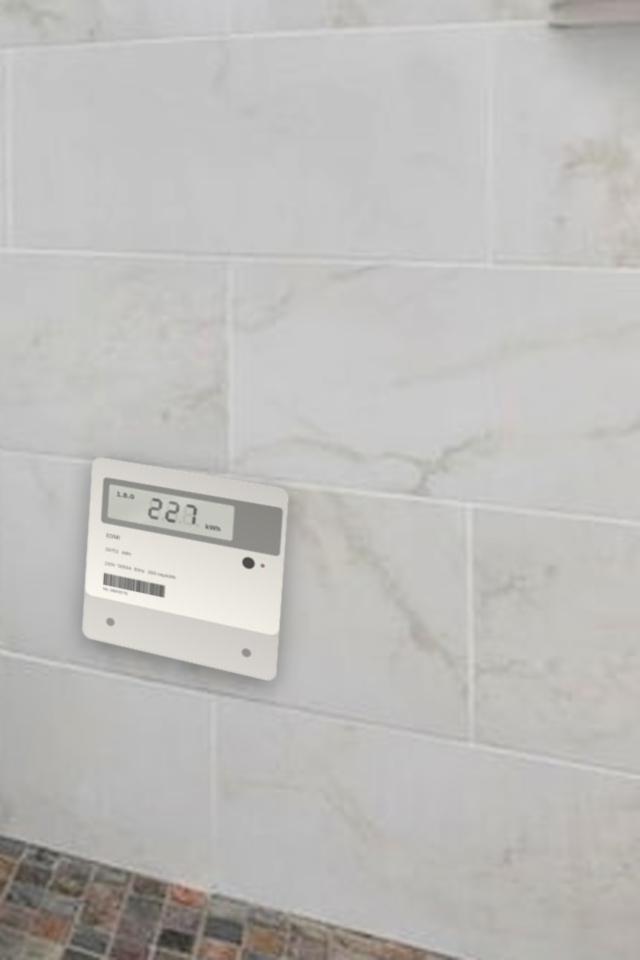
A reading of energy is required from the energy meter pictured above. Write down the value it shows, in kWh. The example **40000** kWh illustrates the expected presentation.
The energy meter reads **227** kWh
